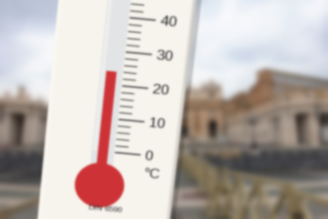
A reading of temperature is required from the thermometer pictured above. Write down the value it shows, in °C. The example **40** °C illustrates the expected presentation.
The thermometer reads **24** °C
